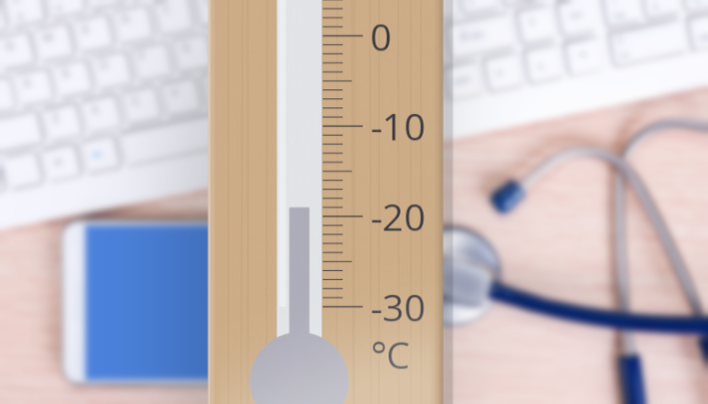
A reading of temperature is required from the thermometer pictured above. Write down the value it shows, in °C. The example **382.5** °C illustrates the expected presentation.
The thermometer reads **-19** °C
